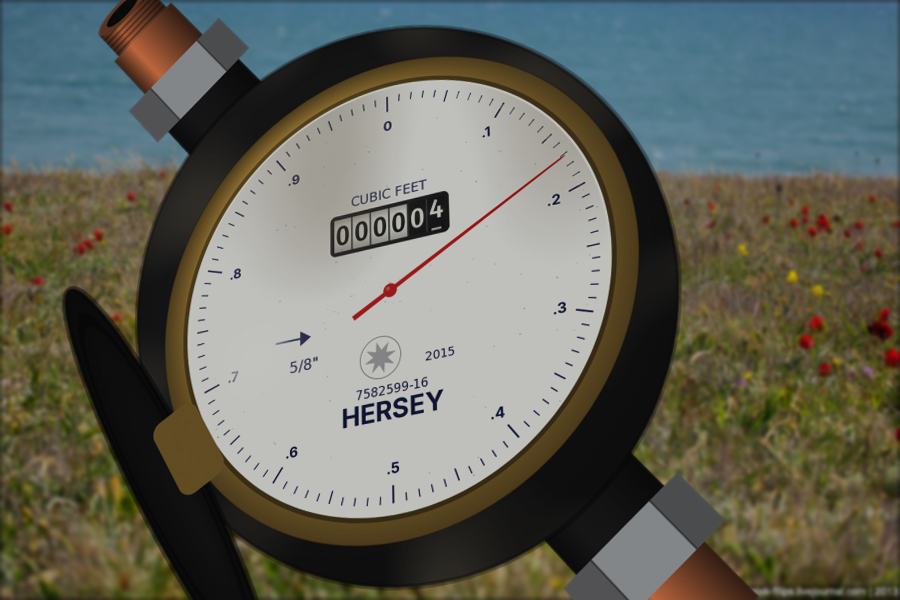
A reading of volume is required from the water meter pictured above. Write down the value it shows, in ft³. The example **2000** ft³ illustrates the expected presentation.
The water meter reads **4.17** ft³
